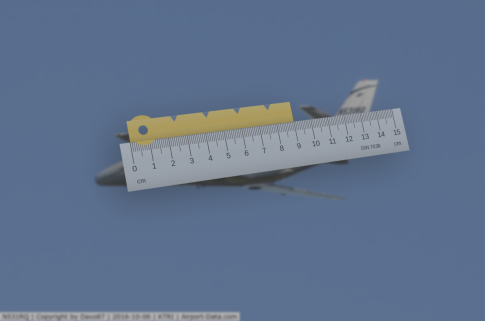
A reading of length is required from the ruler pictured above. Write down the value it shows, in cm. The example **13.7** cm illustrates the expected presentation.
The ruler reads **9** cm
